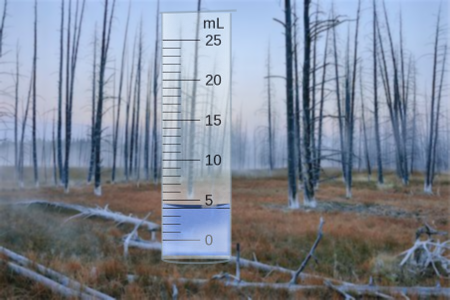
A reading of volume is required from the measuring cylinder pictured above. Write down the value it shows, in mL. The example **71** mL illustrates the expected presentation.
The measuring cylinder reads **4** mL
